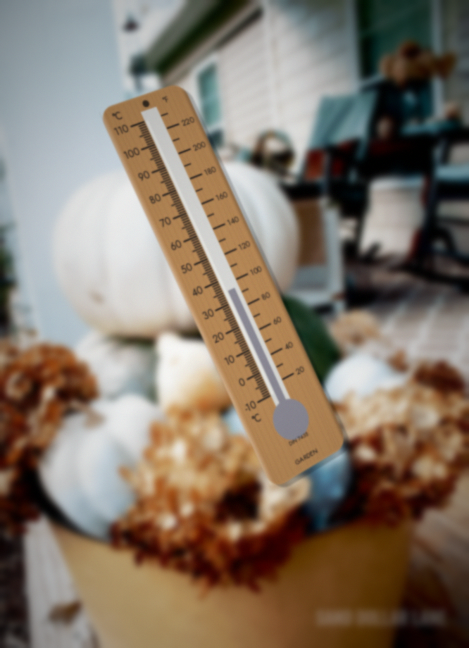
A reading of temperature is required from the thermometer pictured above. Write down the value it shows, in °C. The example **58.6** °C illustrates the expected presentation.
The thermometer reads **35** °C
